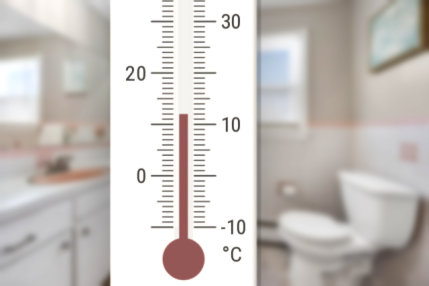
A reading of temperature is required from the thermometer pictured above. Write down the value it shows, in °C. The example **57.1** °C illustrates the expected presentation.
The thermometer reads **12** °C
